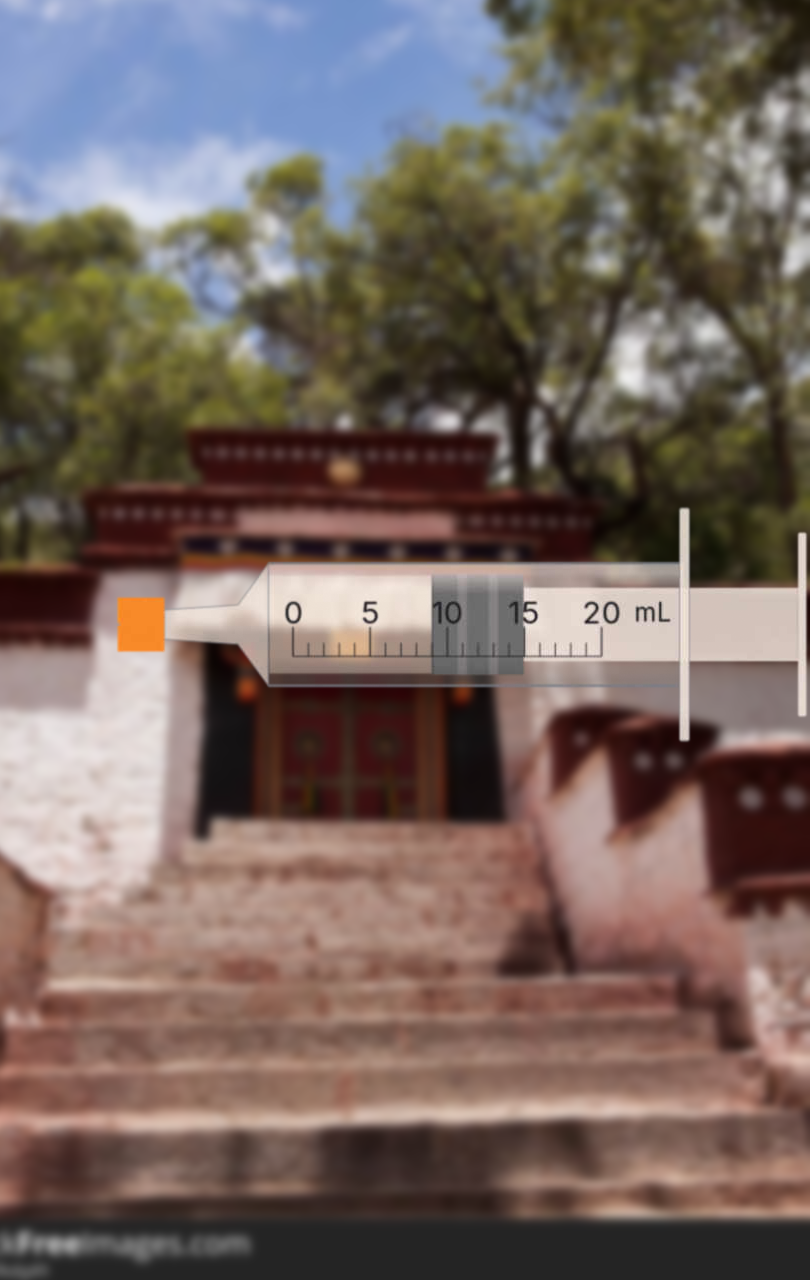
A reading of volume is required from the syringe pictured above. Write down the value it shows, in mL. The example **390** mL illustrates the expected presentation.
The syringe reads **9** mL
